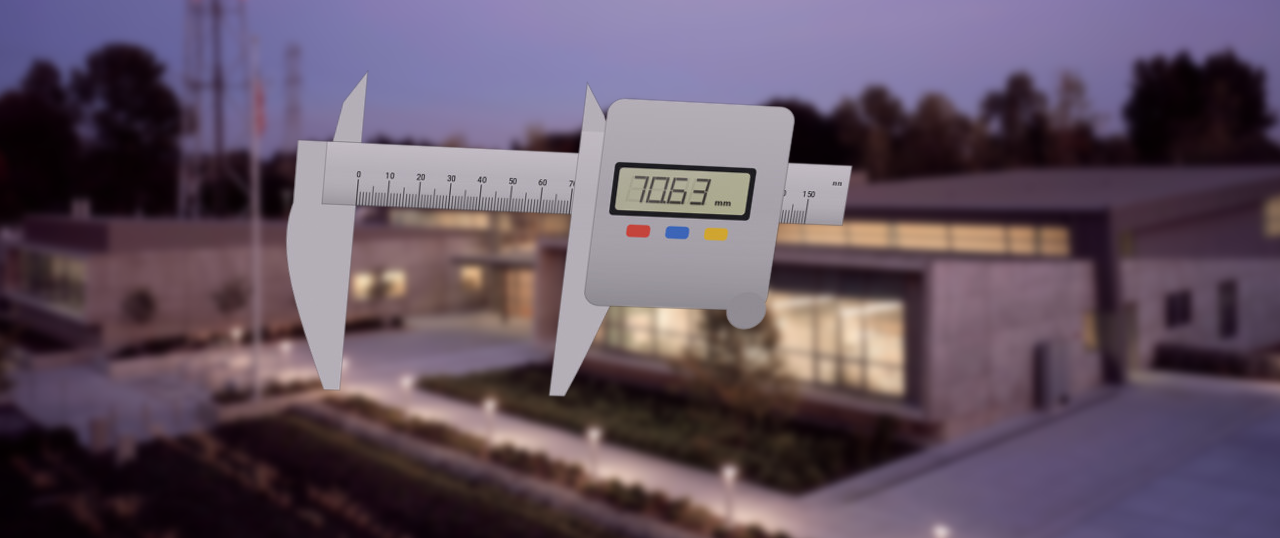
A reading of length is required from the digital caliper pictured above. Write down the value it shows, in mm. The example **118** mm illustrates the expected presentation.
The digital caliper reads **70.63** mm
